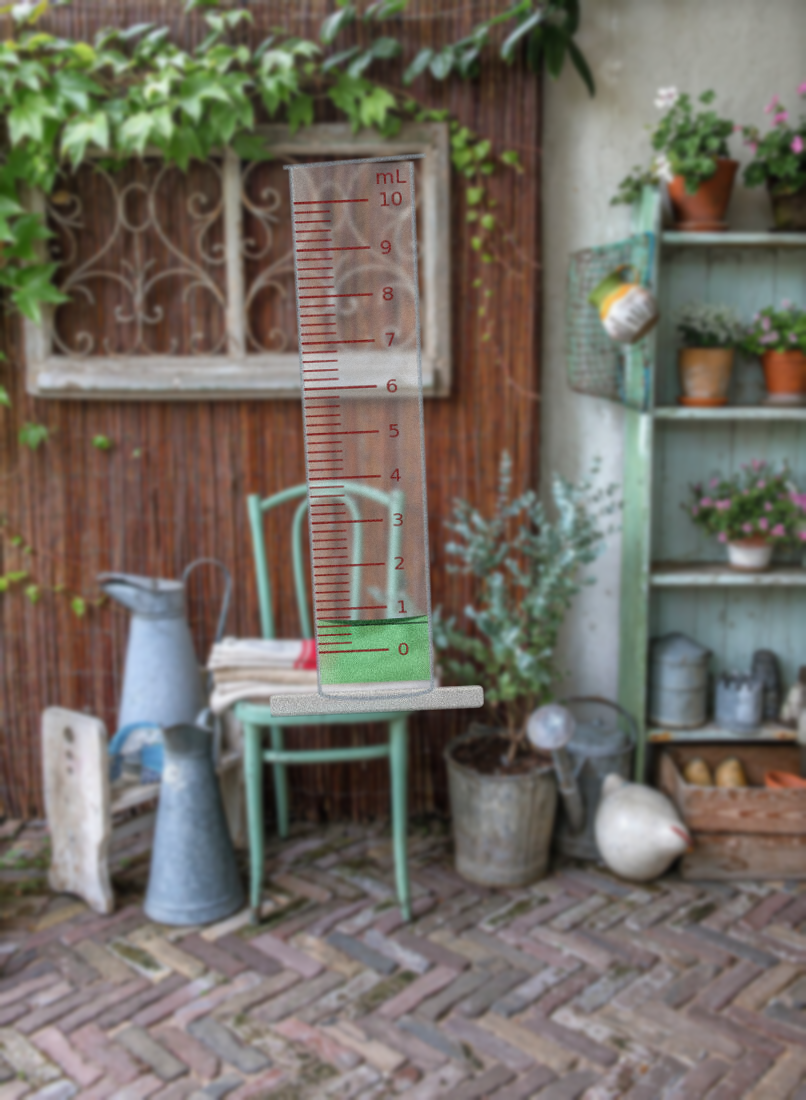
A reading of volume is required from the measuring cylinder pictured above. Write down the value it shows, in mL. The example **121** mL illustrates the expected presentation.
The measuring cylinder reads **0.6** mL
